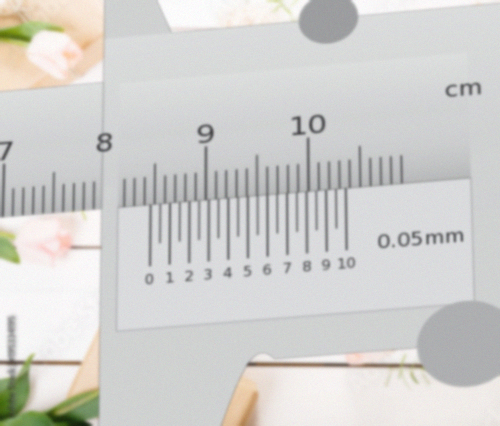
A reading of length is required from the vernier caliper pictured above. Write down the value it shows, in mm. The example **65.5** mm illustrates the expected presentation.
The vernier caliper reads **84.6** mm
